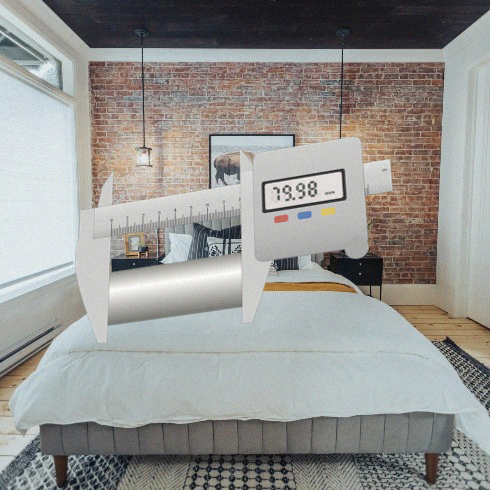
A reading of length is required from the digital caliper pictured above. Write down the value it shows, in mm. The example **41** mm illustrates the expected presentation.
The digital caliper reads **79.98** mm
